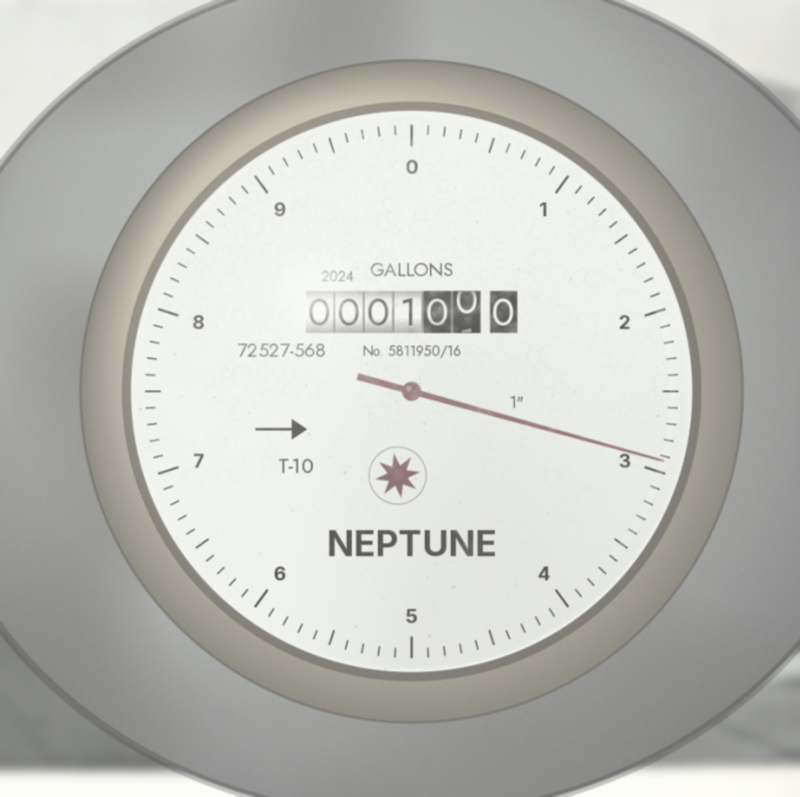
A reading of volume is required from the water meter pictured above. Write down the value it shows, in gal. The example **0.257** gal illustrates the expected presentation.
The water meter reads **1002.9** gal
